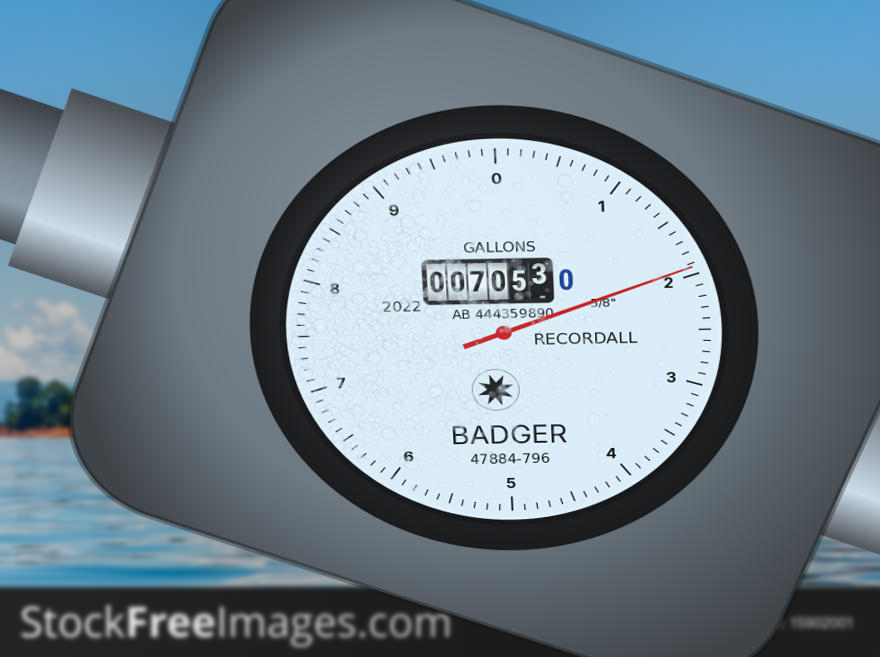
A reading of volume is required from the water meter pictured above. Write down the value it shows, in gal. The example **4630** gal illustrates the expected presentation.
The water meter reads **70531.9** gal
